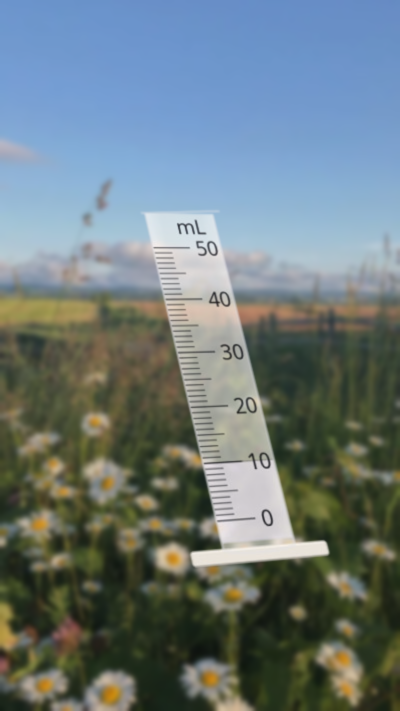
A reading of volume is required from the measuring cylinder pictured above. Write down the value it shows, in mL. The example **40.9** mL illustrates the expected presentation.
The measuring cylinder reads **10** mL
